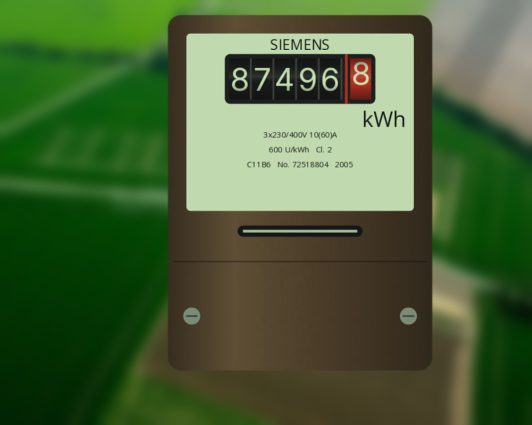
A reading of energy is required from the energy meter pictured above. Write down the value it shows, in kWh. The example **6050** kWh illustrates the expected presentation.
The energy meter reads **87496.8** kWh
